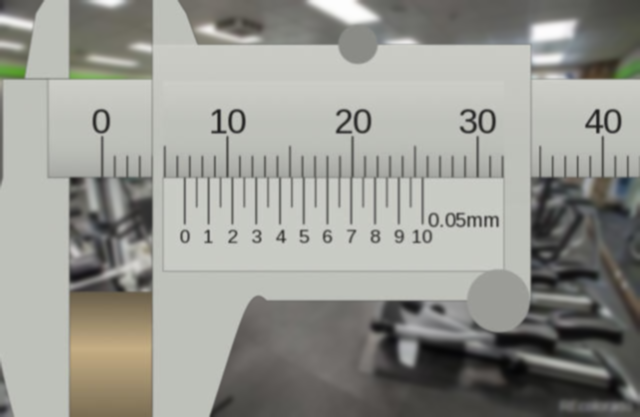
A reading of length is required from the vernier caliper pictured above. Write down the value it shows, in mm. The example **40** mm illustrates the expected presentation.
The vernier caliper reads **6.6** mm
